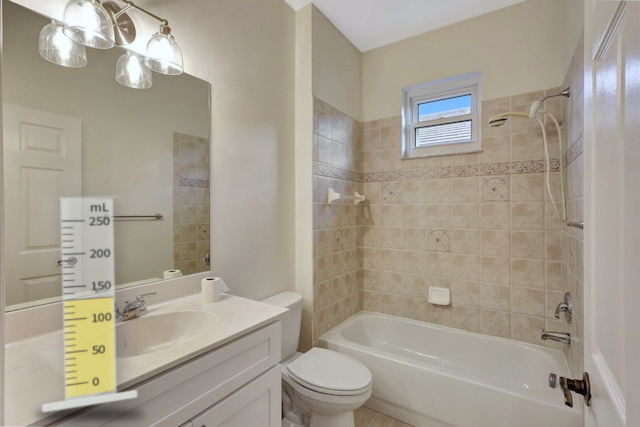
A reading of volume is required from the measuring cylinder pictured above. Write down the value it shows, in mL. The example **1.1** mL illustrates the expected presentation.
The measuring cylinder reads **130** mL
